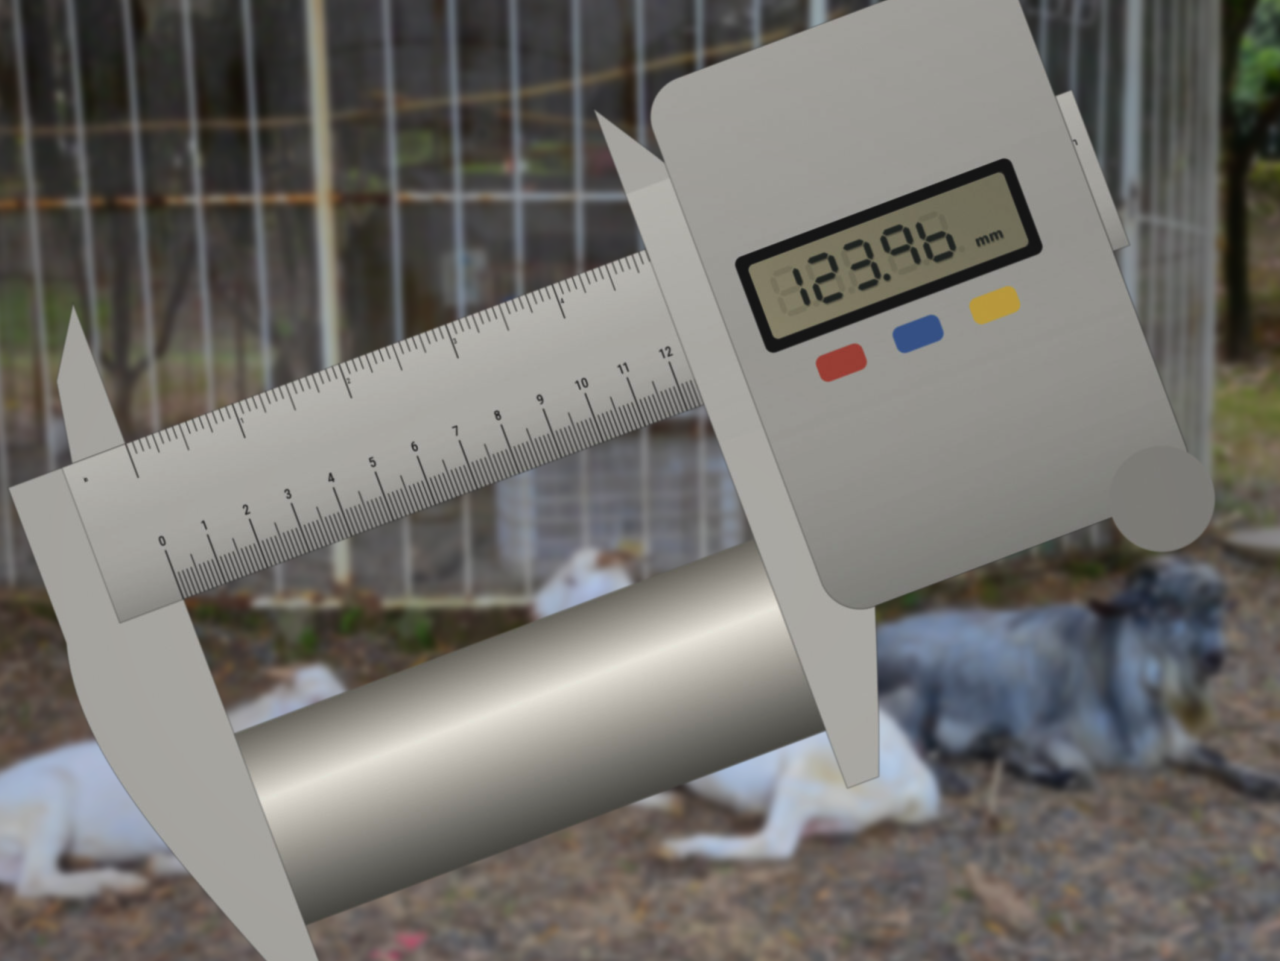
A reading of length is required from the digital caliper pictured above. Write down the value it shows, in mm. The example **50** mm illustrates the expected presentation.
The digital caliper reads **123.96** mm
